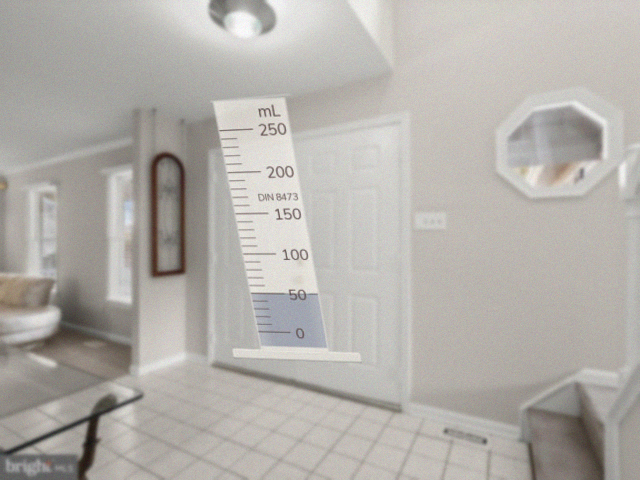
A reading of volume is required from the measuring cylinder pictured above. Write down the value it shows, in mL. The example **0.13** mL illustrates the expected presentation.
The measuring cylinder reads **50** mL
